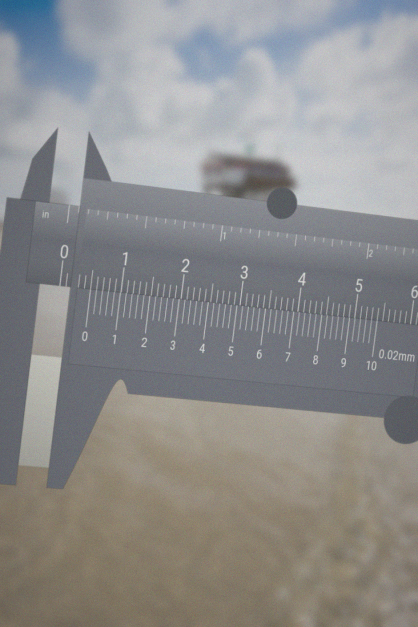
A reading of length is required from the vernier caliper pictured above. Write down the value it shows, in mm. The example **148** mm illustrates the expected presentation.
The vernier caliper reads **5.0** mm
